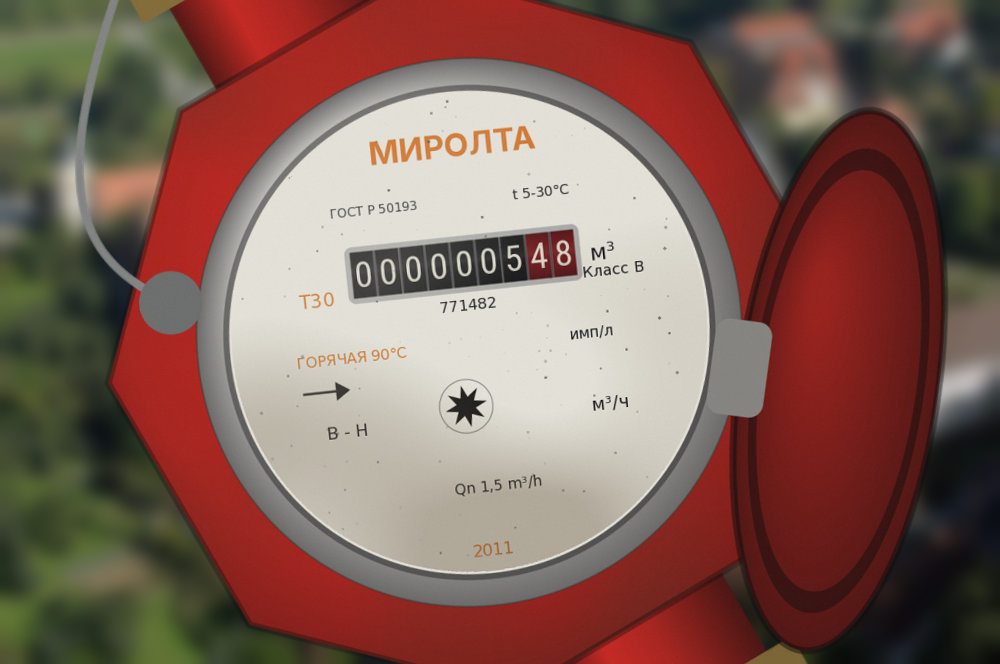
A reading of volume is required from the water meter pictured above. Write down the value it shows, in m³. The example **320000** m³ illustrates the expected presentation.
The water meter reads **5.48** m³
